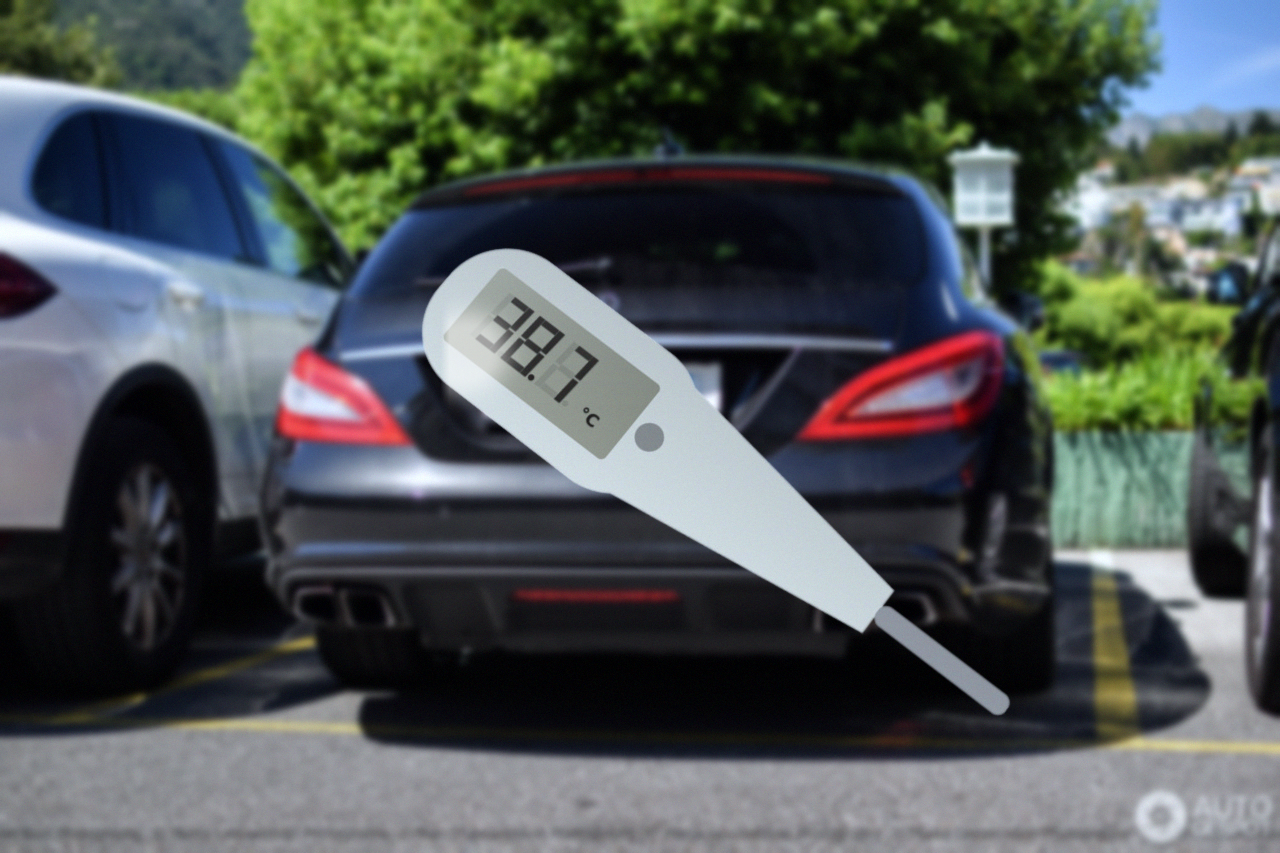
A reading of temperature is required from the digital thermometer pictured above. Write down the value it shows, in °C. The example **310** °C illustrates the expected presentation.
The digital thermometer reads **38.7** °C
